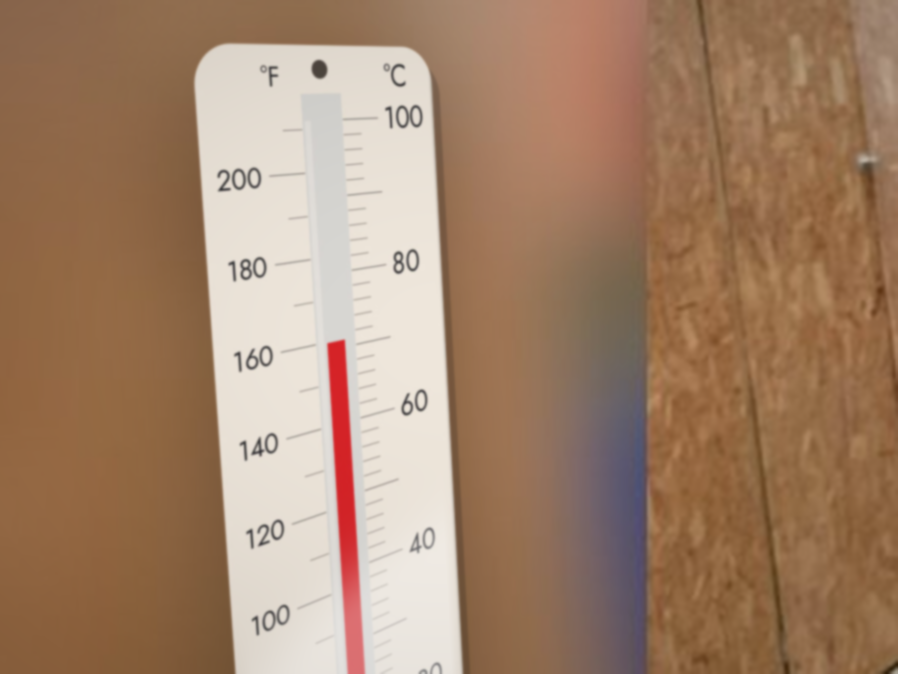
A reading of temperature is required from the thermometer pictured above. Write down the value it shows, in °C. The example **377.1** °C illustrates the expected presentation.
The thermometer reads **71** °C
